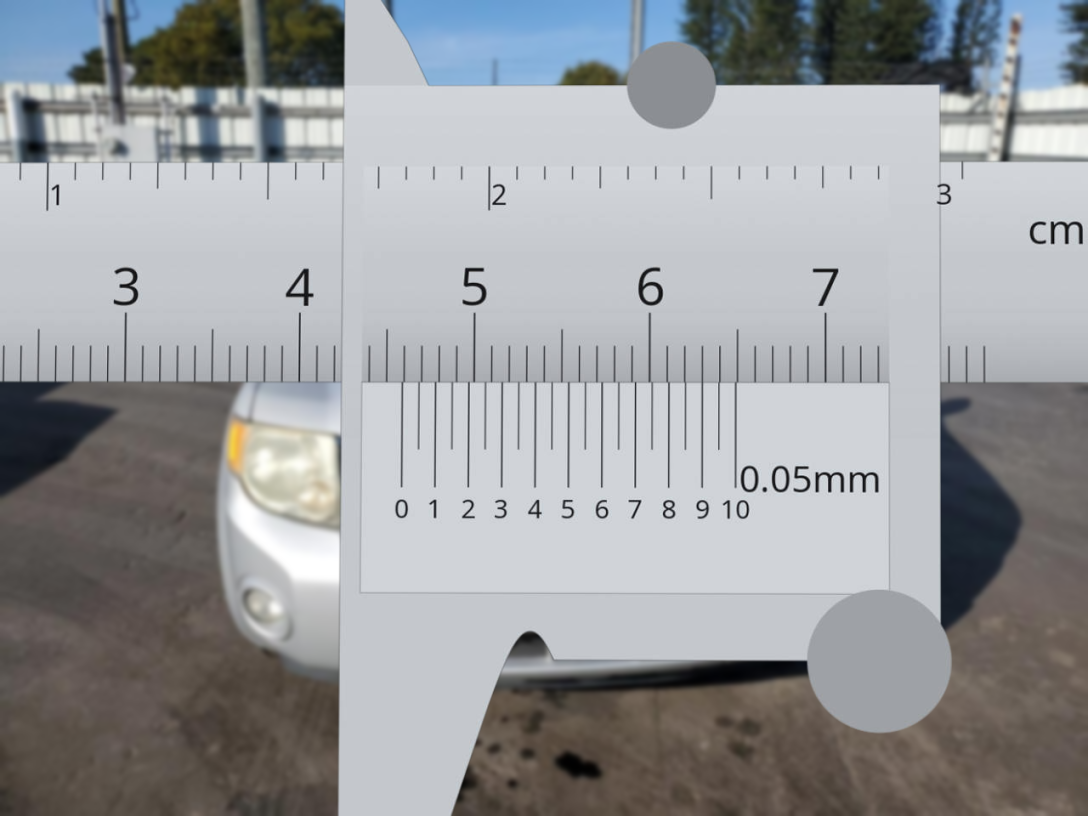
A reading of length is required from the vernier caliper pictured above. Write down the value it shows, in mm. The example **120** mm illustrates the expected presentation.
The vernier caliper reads **45.9** mm
